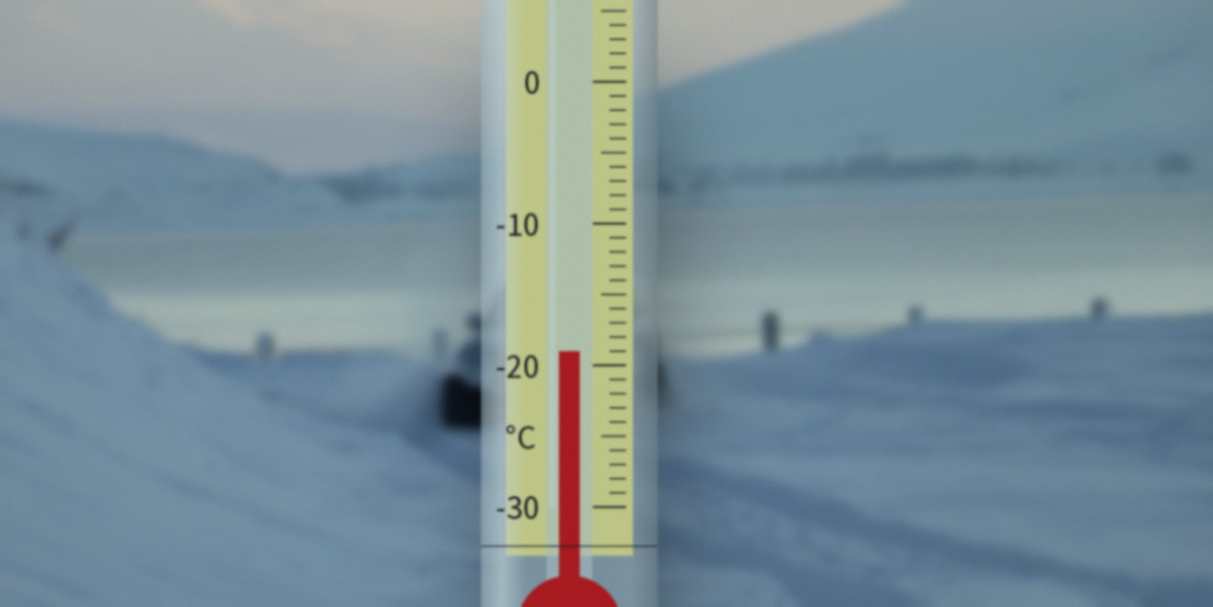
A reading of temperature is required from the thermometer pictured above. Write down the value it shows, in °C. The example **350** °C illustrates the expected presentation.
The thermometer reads **-19** °C
